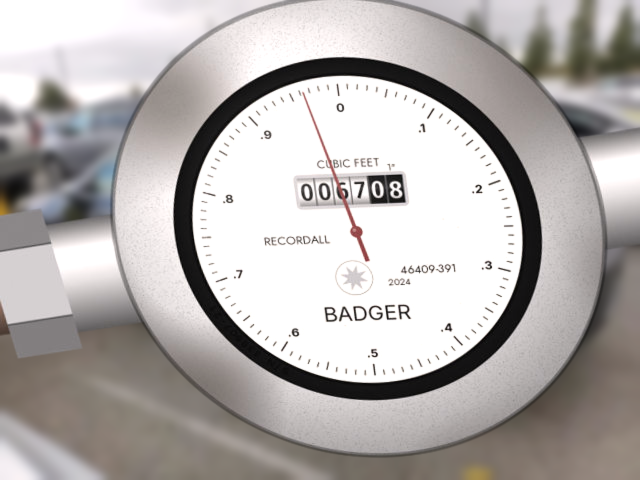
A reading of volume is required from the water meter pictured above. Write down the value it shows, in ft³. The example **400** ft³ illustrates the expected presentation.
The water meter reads **6707.96** ft³
